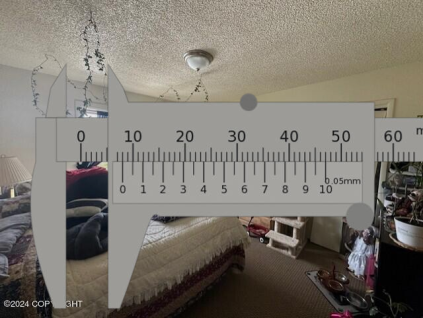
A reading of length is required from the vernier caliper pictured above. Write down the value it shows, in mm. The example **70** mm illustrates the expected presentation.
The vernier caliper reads **8.0** mm
